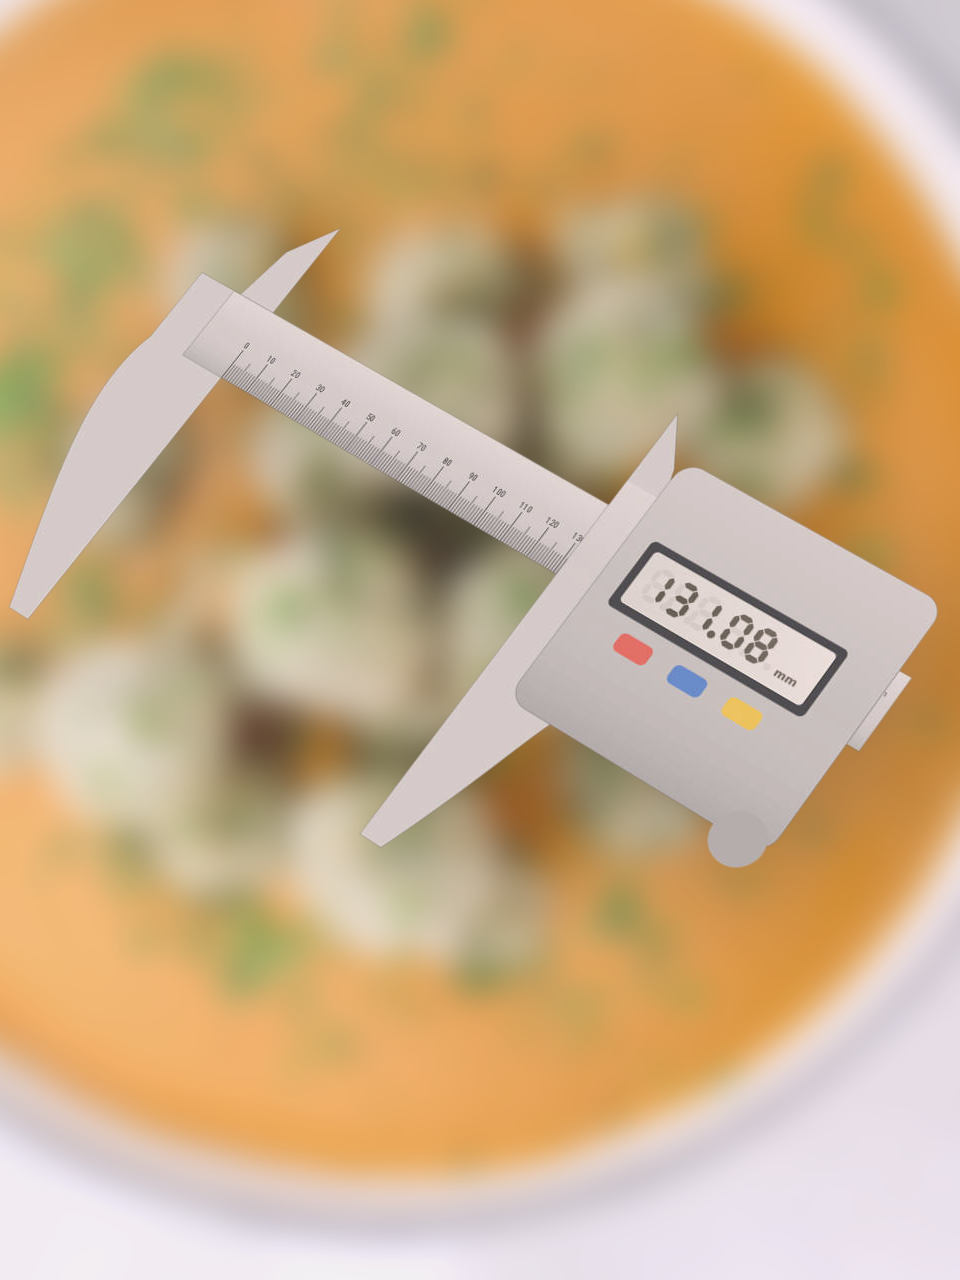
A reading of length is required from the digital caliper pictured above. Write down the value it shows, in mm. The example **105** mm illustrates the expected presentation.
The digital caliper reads **131.08** mm
